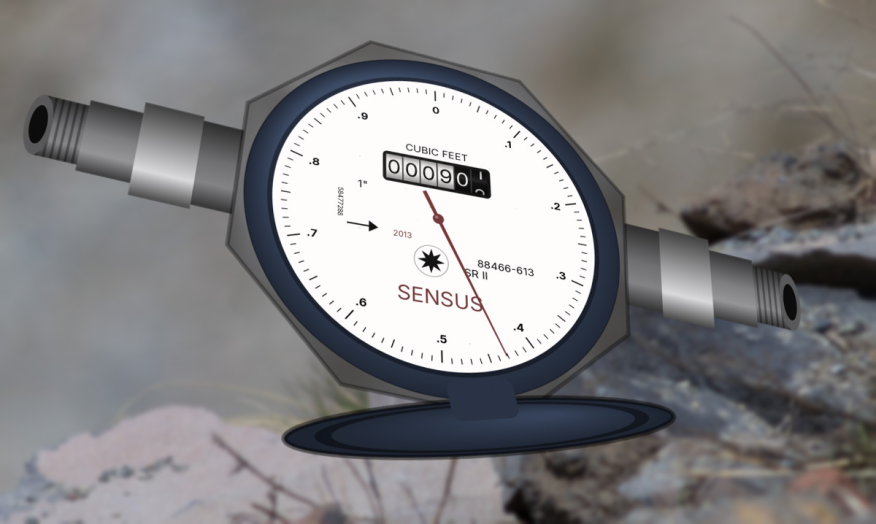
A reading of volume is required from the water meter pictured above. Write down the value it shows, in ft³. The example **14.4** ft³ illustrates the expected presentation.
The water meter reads **901.43** ft³
